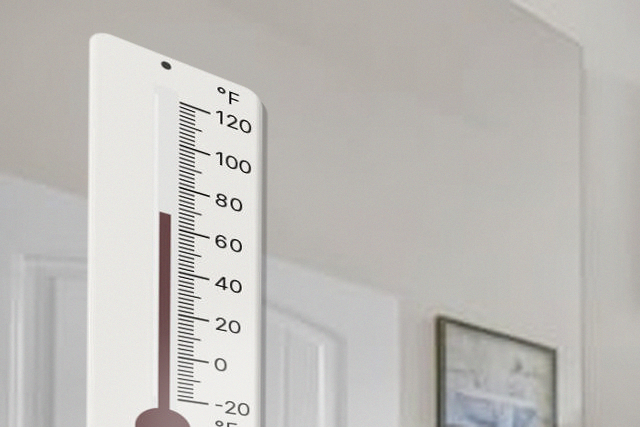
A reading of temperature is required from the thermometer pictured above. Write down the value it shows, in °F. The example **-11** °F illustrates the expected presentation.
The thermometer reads **66** °F
